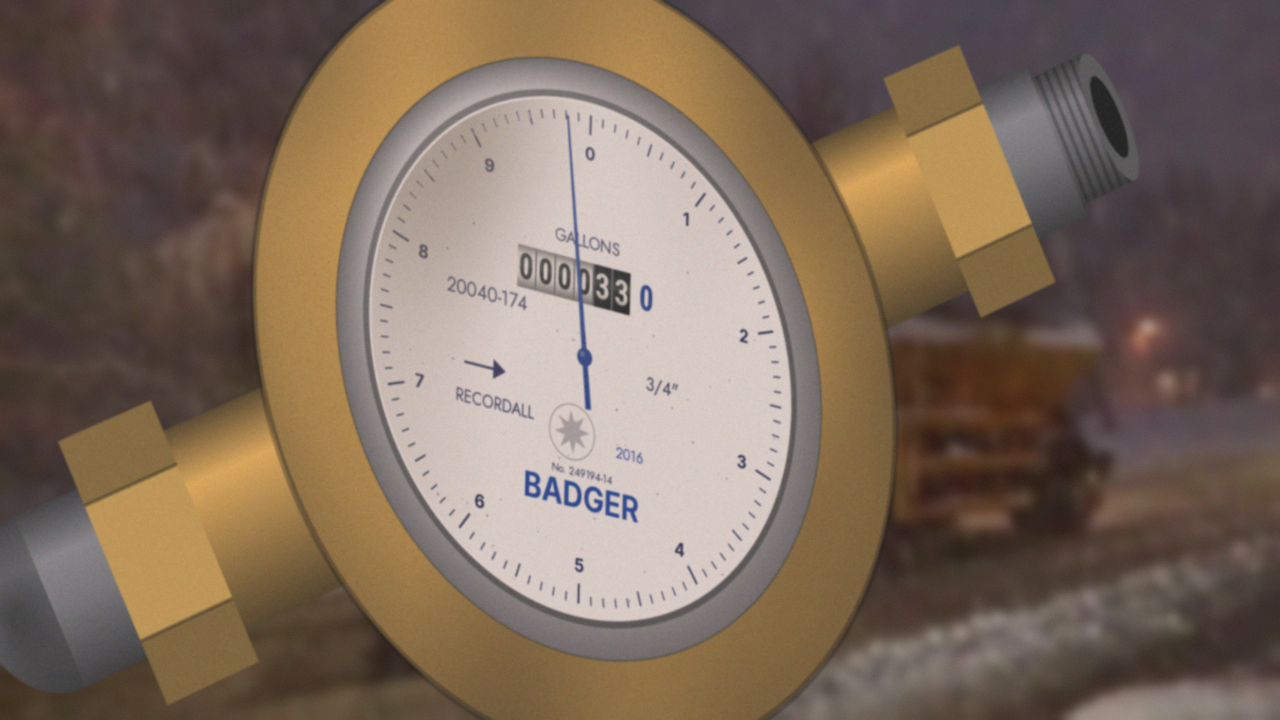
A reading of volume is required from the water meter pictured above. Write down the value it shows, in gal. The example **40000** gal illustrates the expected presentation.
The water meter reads **329.8** gal
